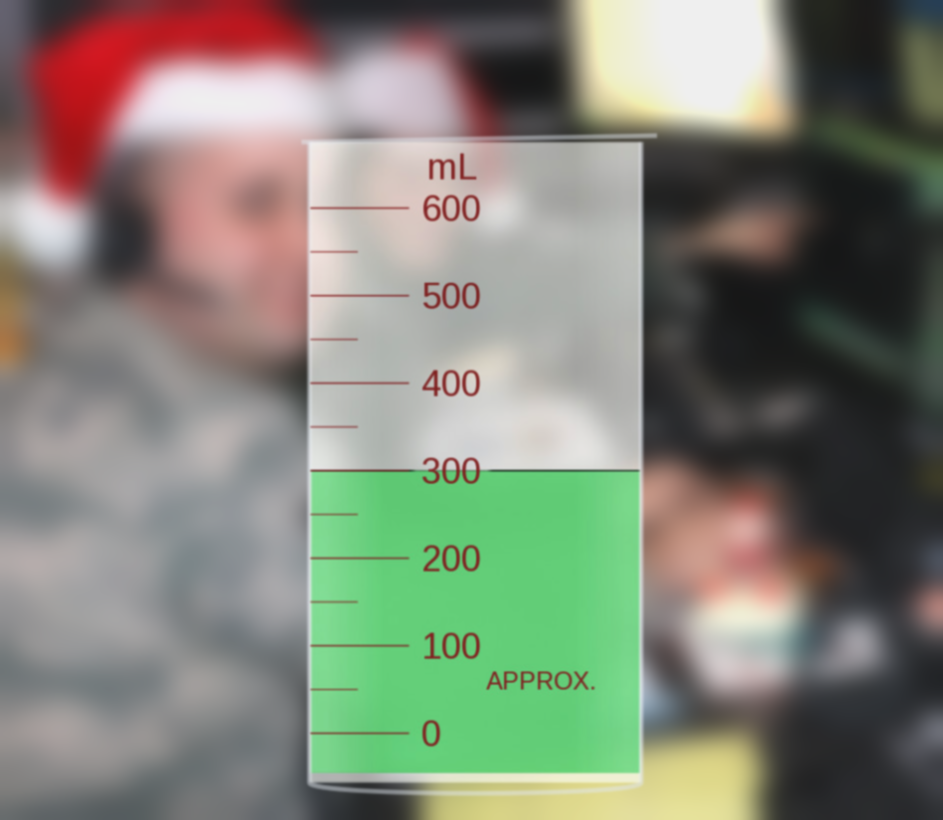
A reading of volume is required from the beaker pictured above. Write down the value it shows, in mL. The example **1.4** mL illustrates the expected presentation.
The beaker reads **300** mL
